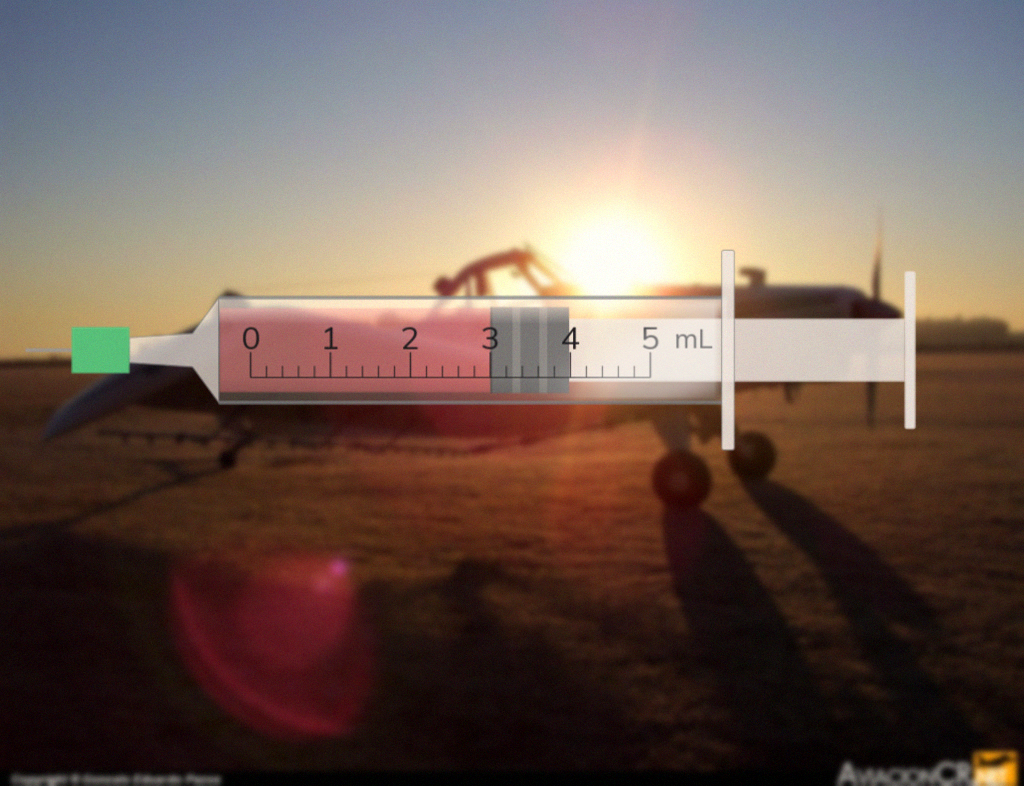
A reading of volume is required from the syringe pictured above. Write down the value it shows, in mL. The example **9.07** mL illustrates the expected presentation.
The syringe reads **3** mL
